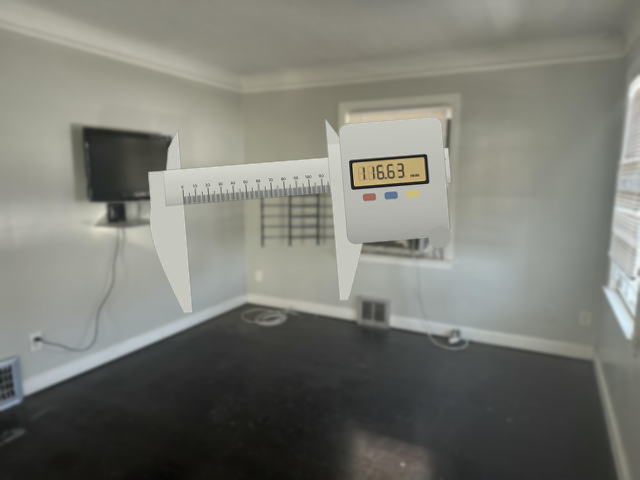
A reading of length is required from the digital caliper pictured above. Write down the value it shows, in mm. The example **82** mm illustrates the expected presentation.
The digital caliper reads **116.63** mm
